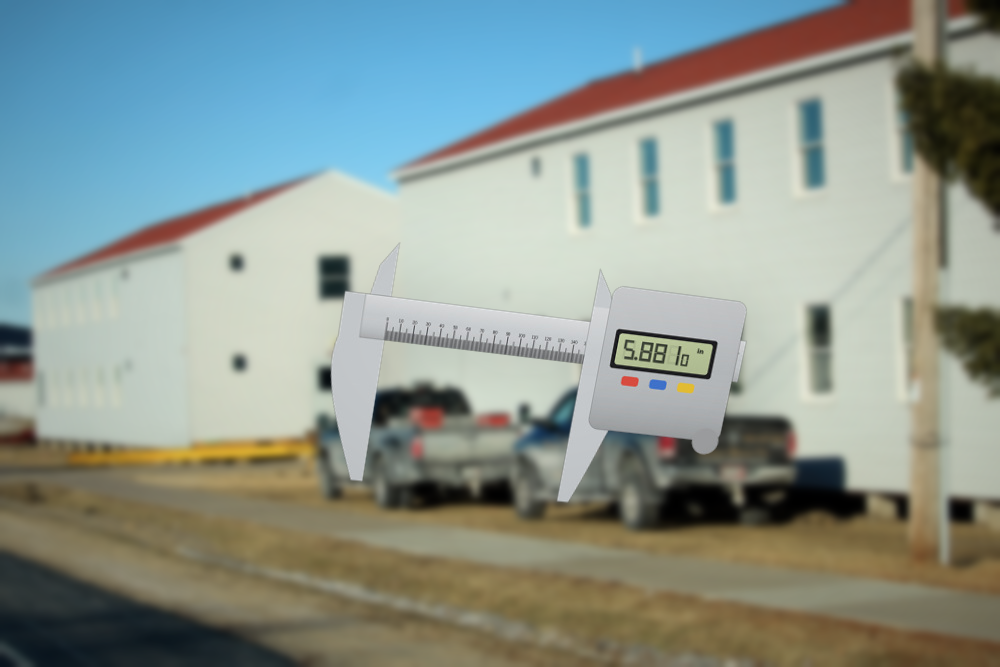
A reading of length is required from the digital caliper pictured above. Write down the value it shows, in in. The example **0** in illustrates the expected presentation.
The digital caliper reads **5.8810** in
